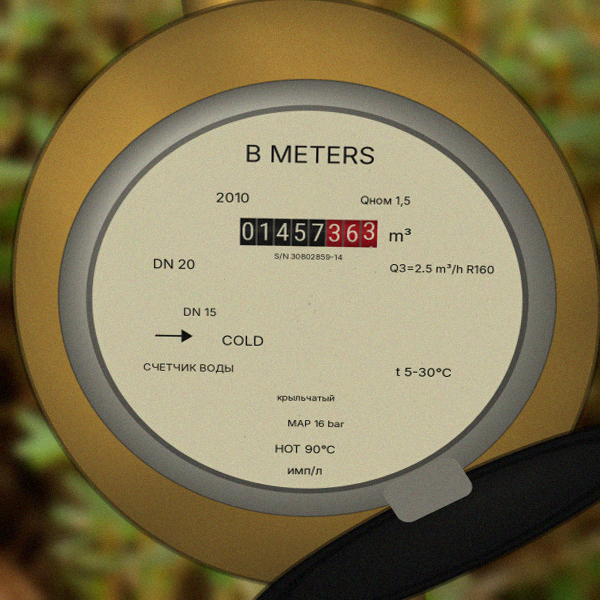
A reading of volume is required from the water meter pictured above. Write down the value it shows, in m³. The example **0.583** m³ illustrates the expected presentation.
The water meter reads **1457.363** m³
